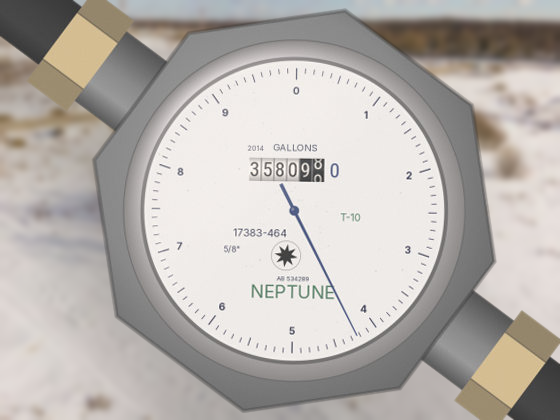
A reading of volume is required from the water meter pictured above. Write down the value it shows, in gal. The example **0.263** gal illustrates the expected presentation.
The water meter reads **3580984.2** gal
